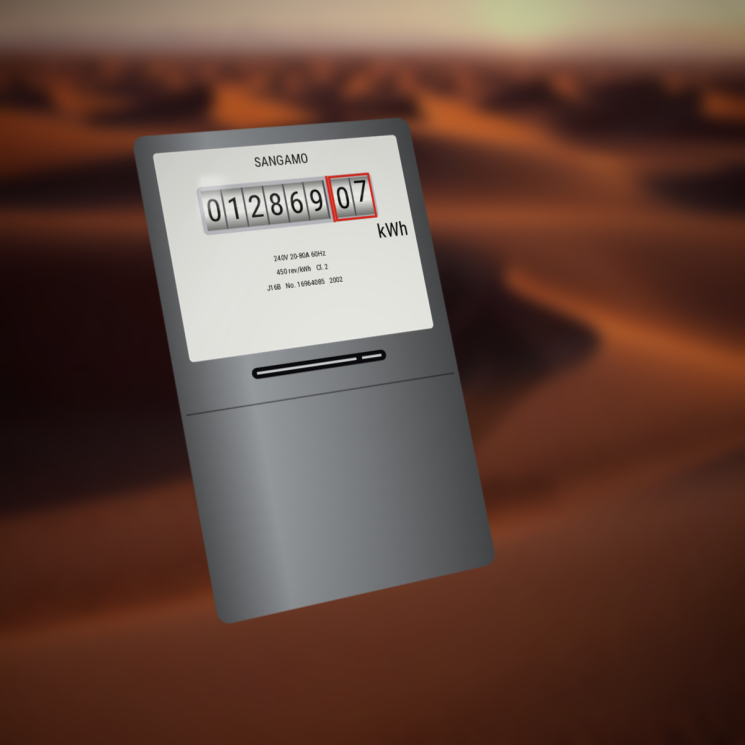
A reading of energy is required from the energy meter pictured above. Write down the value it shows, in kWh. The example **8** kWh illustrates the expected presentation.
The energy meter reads **12869.07** kWh
